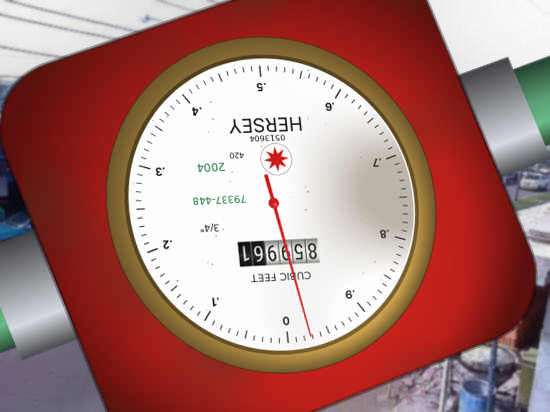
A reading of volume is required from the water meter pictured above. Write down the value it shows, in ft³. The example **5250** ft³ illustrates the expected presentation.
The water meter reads **859960.97** ft³
